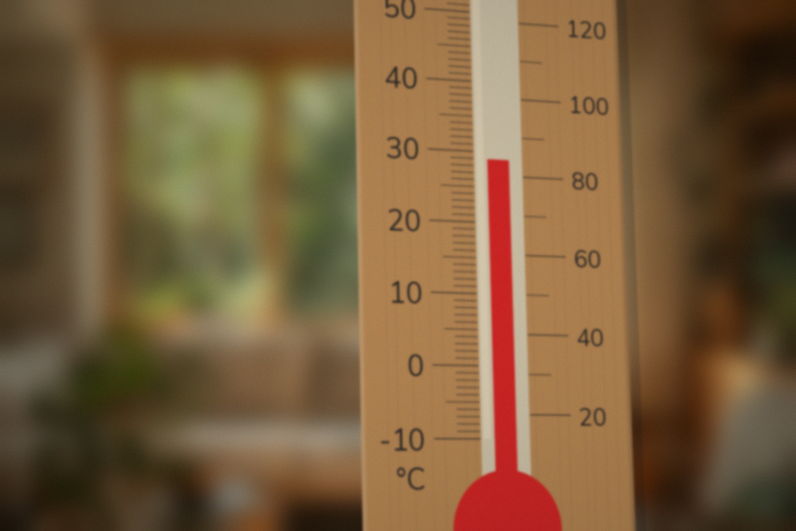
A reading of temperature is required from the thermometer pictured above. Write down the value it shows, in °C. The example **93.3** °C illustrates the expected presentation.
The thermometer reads **29** °C
